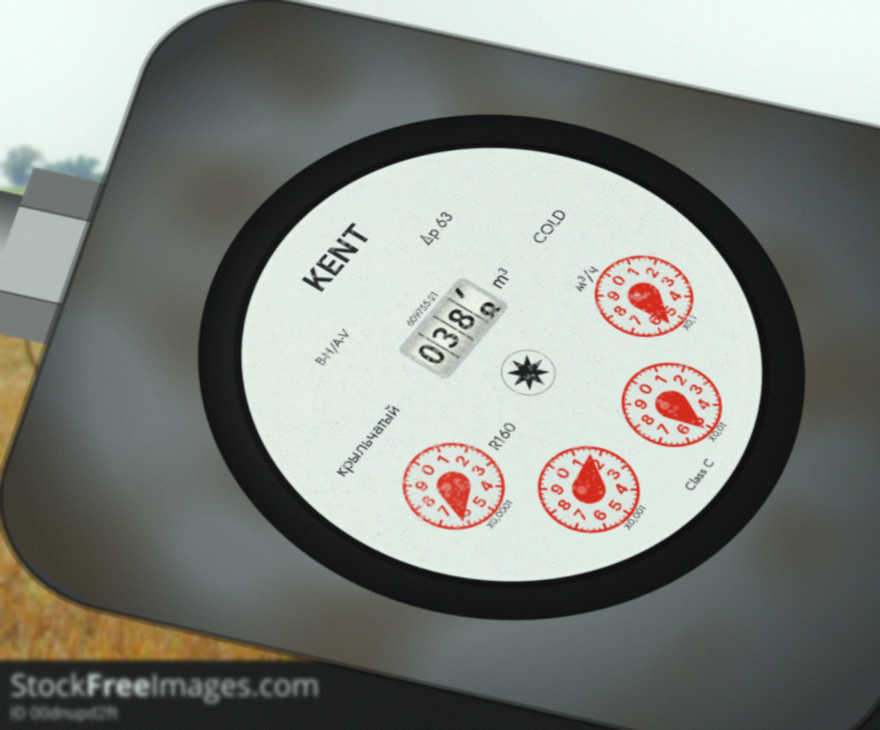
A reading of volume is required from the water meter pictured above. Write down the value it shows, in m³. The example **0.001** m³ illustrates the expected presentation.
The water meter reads **387.5516** m³
